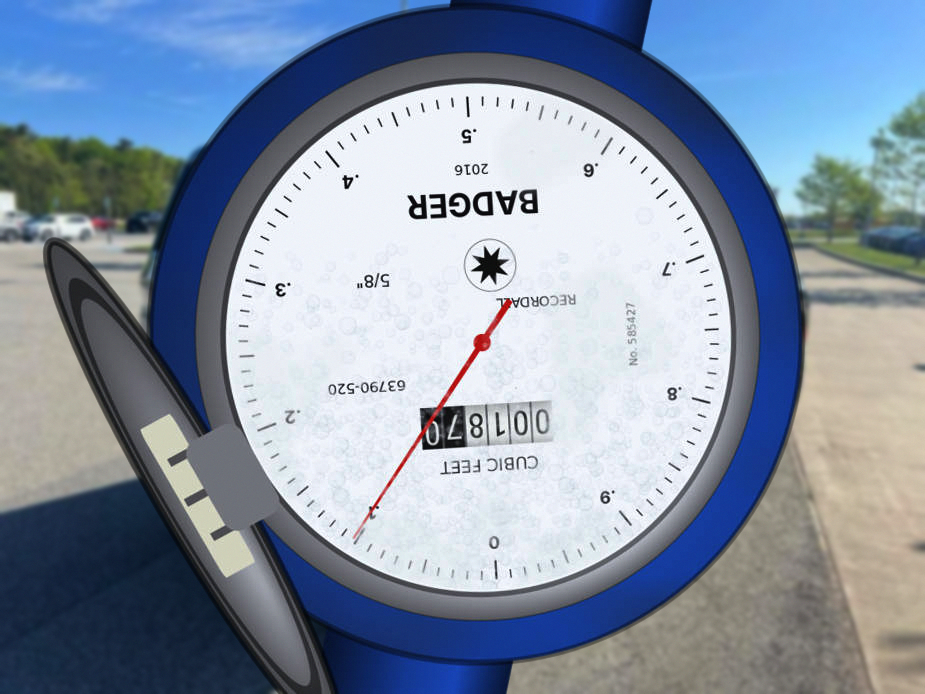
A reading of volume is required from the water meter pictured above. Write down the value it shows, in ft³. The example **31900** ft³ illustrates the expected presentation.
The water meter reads **1870.10** ft³
